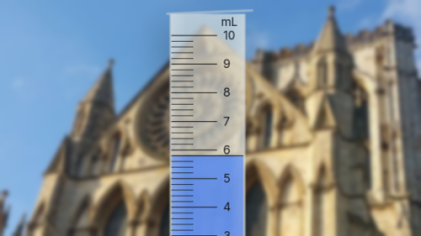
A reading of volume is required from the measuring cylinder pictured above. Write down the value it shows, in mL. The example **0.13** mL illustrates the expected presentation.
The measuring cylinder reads **5.8** mL
